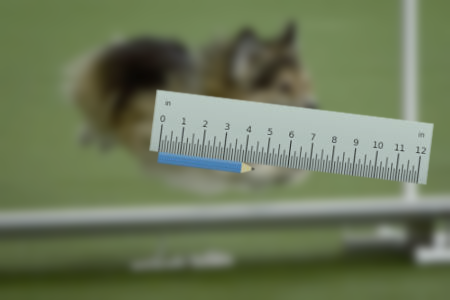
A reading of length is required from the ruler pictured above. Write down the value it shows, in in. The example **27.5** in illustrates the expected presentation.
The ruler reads **4.5** in
